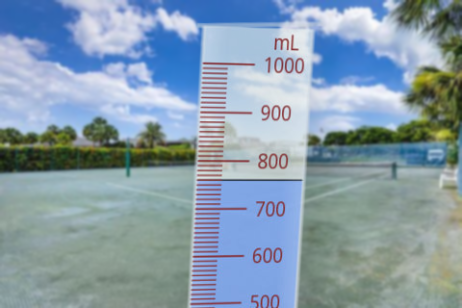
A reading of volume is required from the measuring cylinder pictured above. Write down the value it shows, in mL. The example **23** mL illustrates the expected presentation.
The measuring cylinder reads **760** mL
